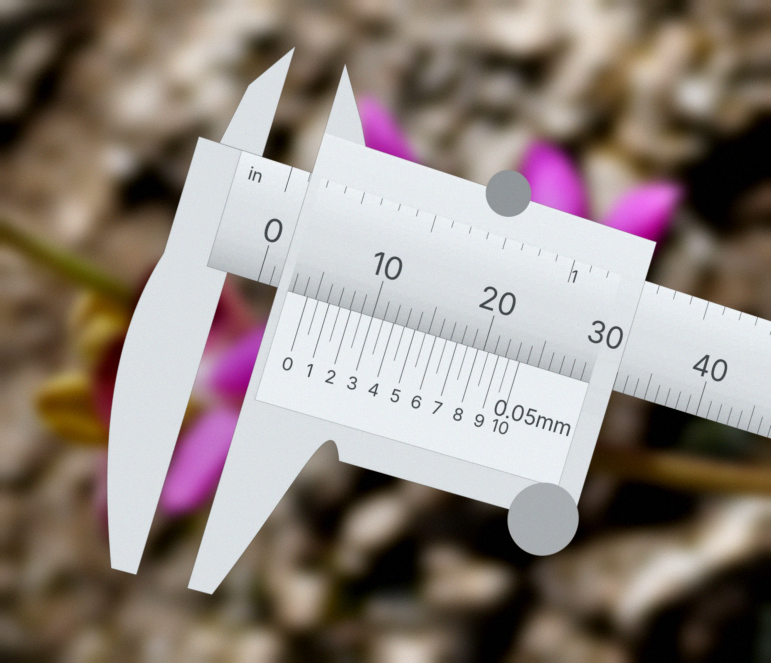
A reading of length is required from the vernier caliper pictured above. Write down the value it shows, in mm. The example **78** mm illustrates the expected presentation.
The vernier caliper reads **4.3** mm
